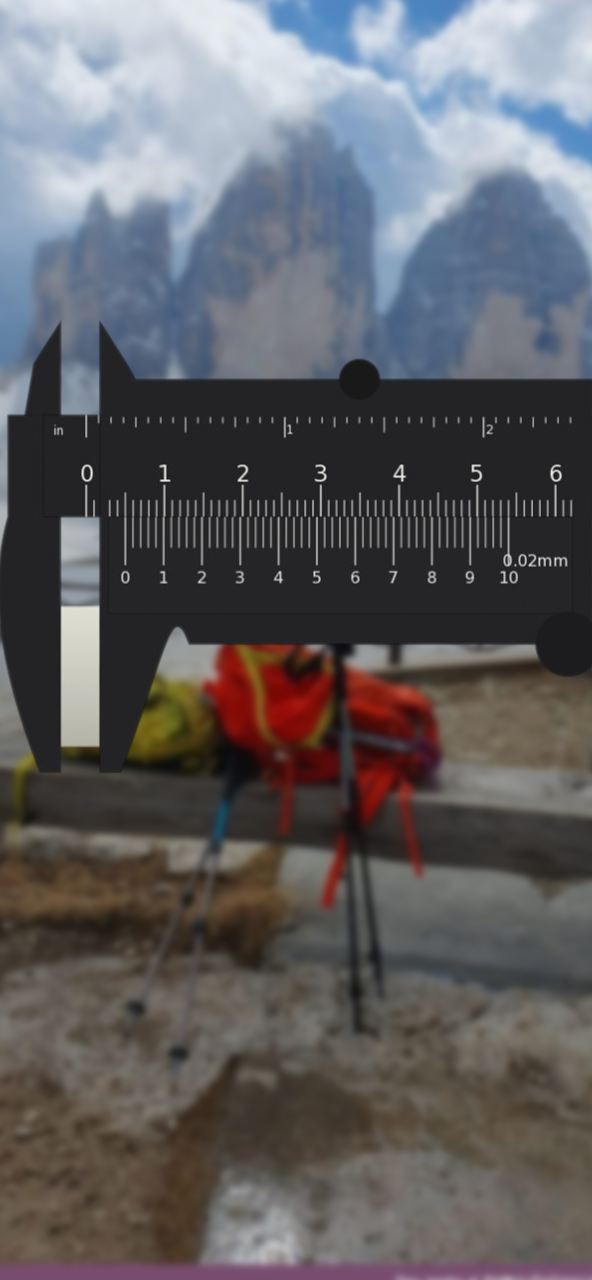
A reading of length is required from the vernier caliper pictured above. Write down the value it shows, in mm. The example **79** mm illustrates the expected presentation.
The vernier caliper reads **5.0** mm
